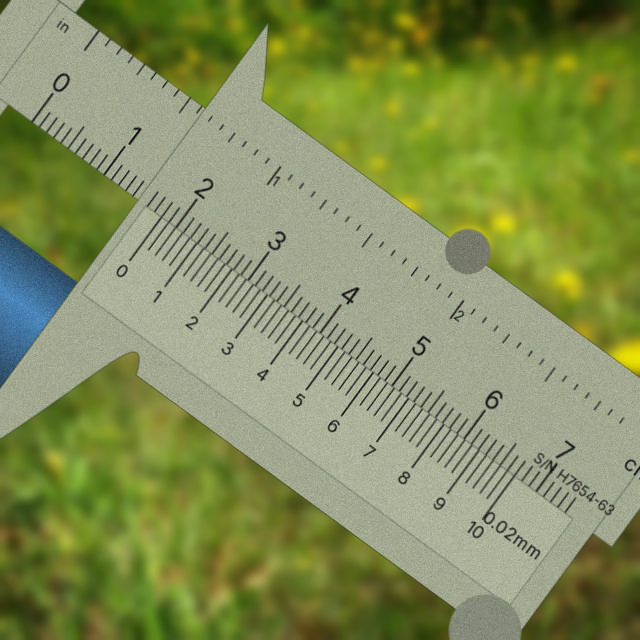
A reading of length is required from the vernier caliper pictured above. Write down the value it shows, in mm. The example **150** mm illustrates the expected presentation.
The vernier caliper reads **18.0** mm
